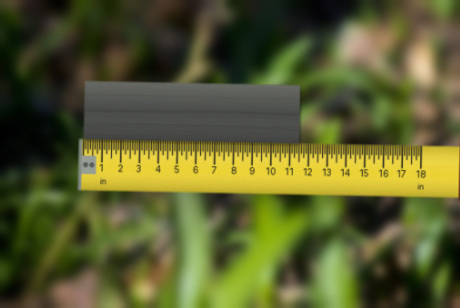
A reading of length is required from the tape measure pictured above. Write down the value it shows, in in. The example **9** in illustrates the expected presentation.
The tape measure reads **11.5** in
